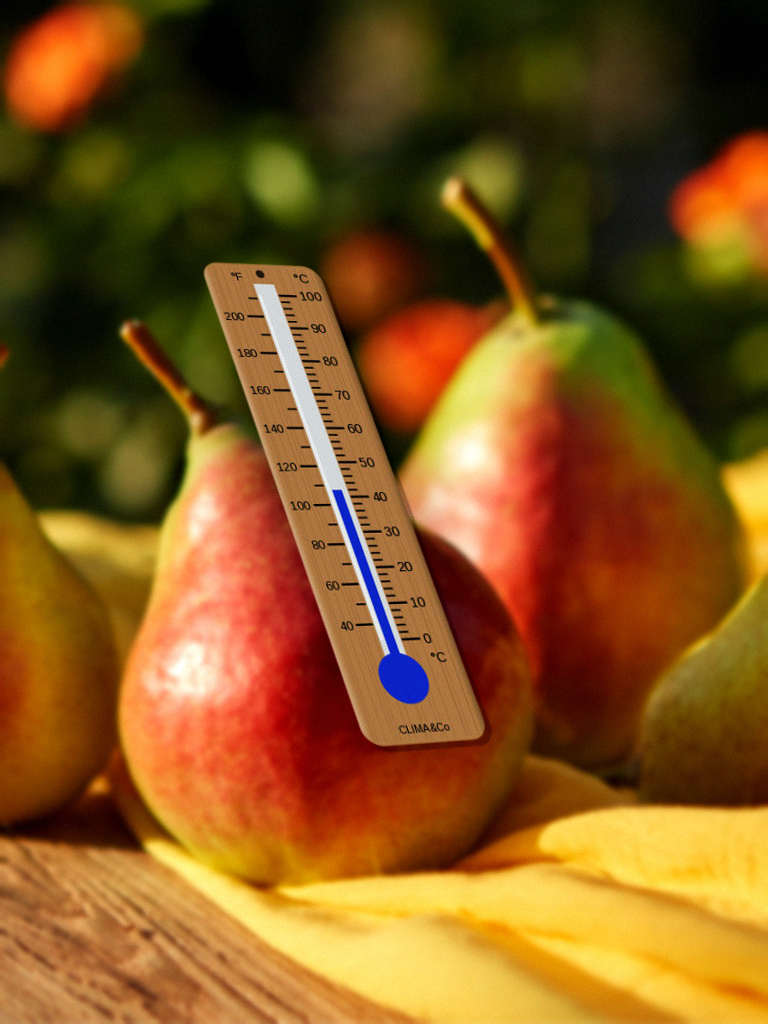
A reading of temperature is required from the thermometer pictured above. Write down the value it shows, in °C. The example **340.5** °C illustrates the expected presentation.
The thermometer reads **42** °C
